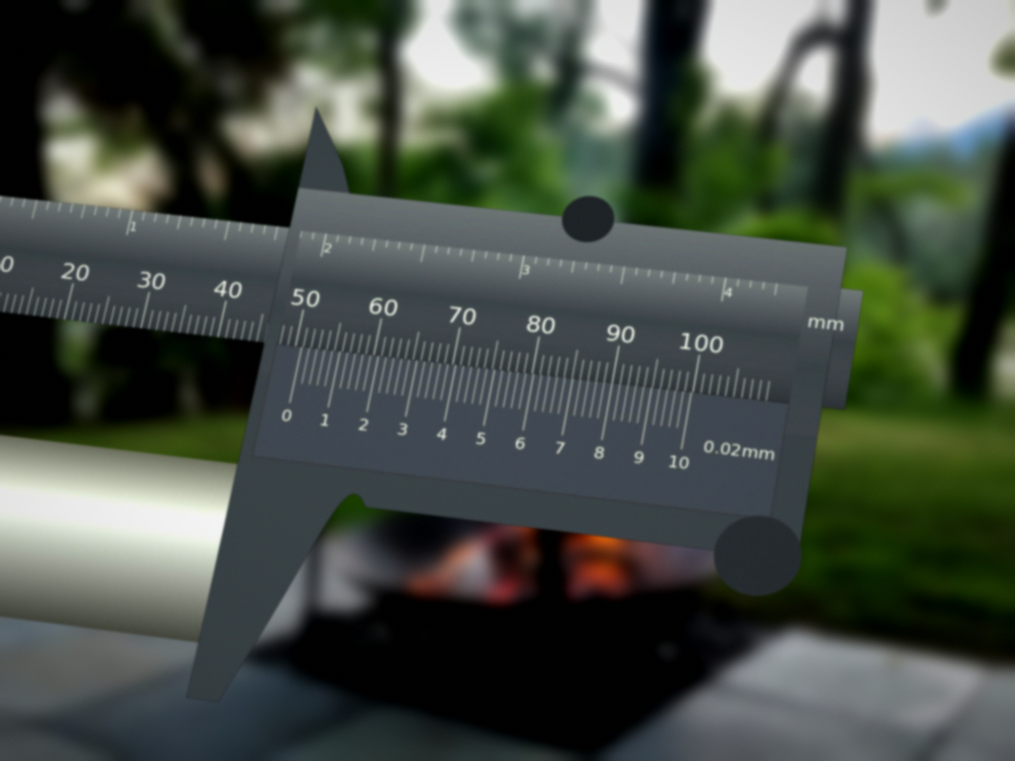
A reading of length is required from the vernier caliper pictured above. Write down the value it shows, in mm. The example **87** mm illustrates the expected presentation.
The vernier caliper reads **50.8** mm
